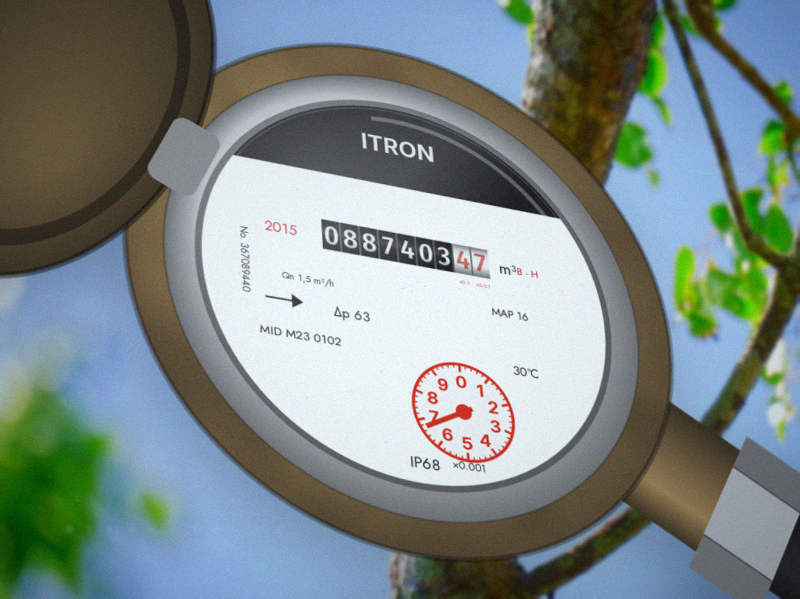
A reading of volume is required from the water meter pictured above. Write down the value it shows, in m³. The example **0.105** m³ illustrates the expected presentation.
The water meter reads **887403.476** m³
